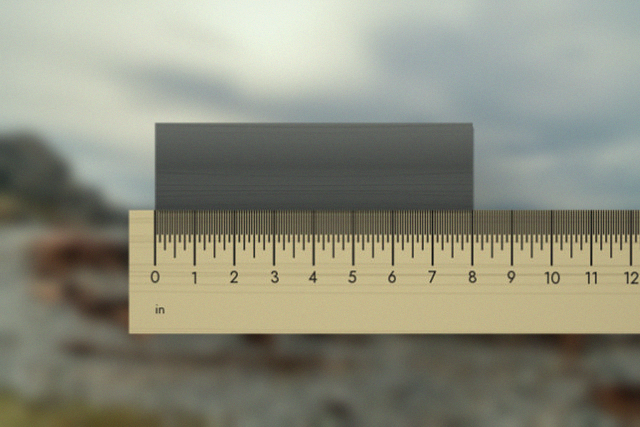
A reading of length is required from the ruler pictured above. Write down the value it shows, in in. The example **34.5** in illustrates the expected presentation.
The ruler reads **8** in
